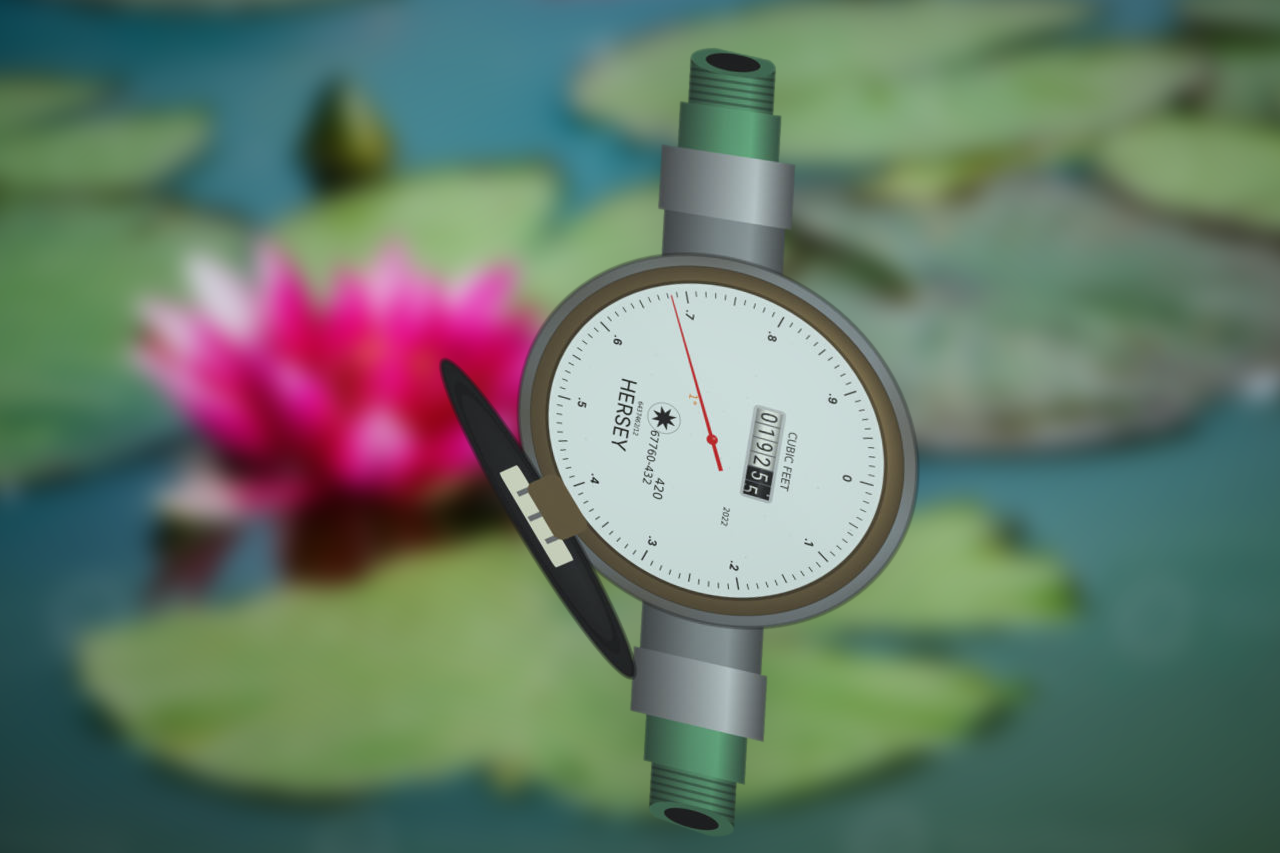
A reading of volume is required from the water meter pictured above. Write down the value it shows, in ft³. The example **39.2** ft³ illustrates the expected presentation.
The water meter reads **19254.68** ft³
